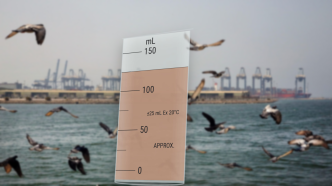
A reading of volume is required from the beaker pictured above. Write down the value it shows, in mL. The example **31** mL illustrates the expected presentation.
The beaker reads **125** mL
